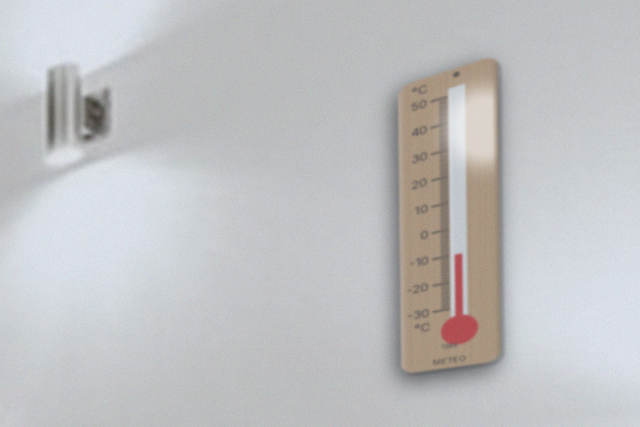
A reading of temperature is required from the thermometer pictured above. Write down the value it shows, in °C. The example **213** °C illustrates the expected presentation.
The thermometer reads **-10** °C
